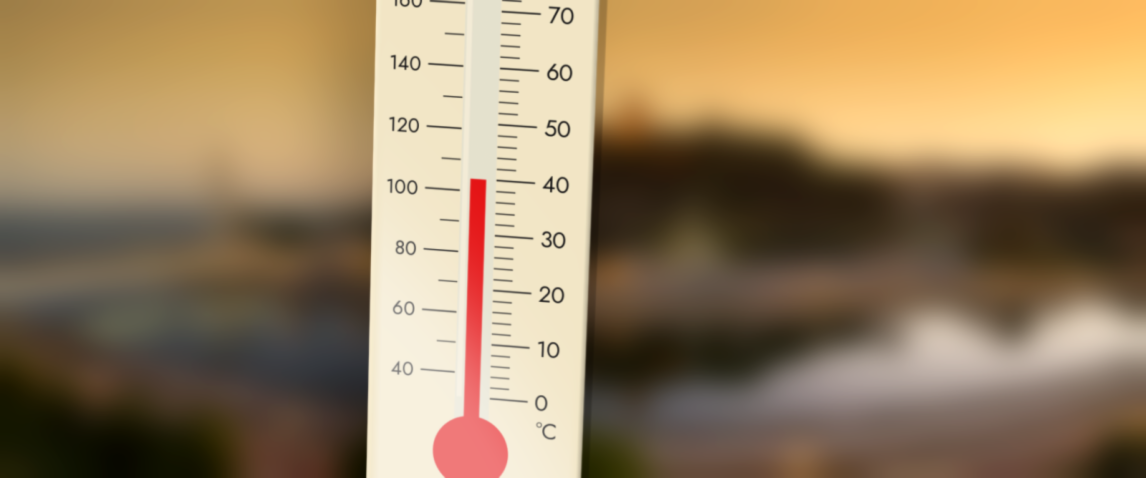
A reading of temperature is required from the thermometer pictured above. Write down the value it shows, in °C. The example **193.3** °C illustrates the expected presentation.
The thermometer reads **40** °C
